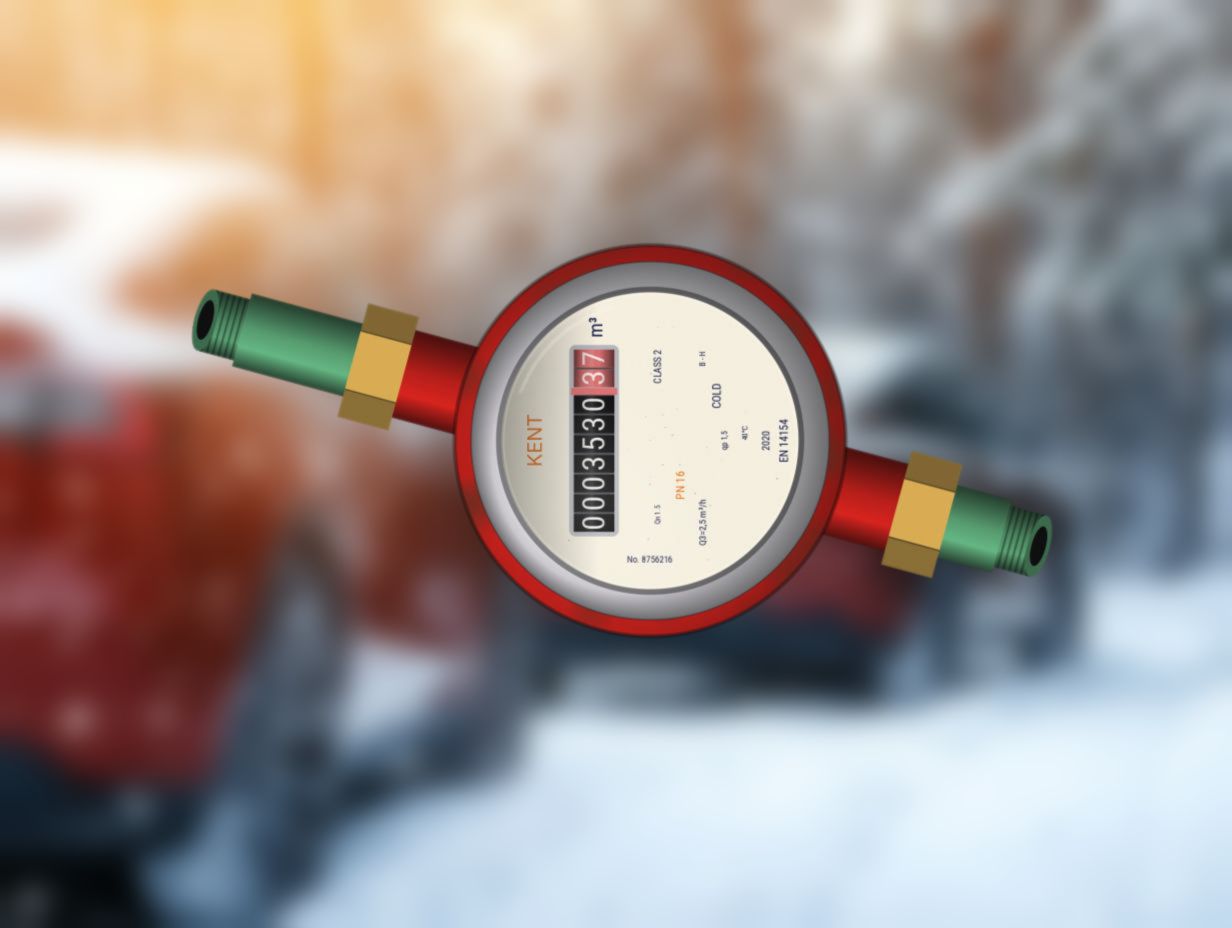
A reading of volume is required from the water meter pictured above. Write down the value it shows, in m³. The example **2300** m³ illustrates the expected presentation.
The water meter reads **3530.37** m³
